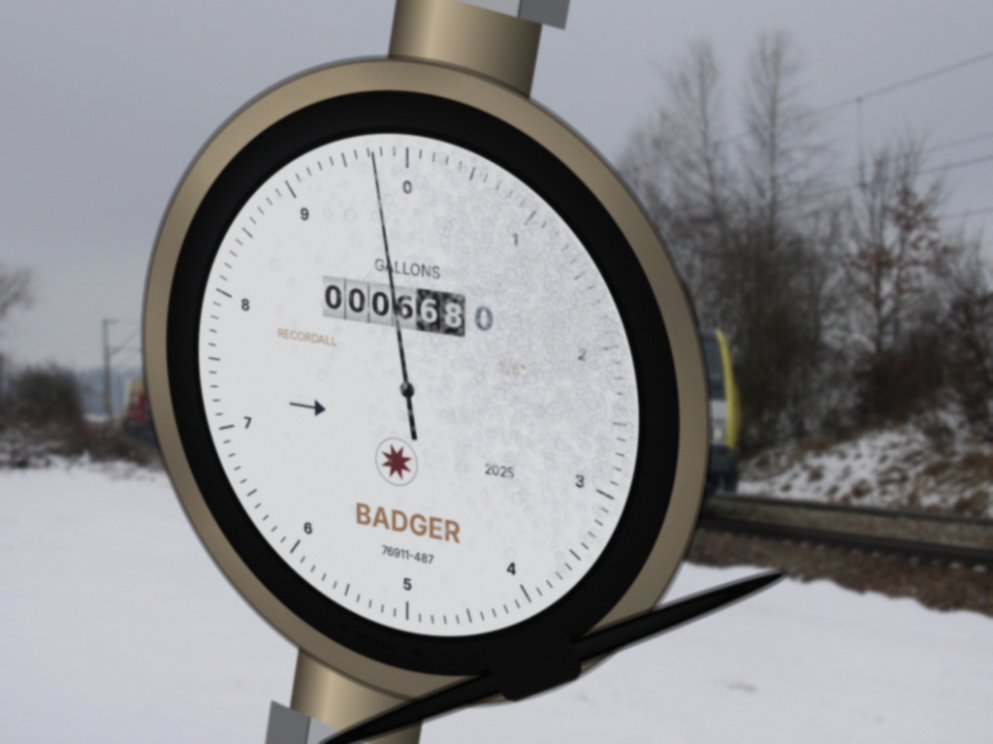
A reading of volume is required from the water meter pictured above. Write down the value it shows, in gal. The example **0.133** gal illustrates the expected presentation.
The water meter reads **6679.7** gal
